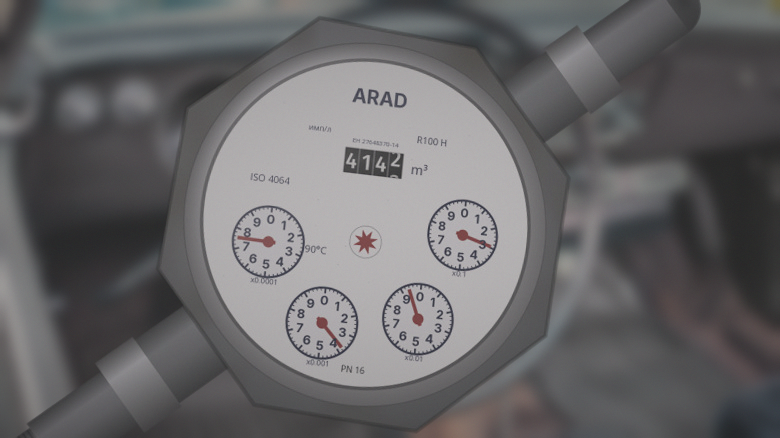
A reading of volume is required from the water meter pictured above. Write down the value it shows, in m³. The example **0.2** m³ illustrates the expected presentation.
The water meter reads **4142.2937** m³
